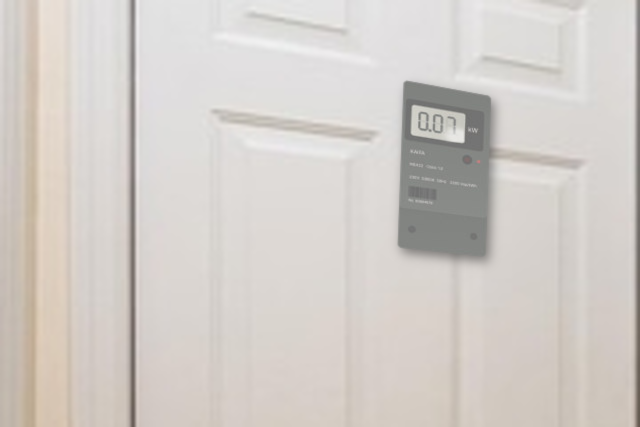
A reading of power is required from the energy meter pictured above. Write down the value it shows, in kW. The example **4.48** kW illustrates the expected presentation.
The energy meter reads **0.07** kW
